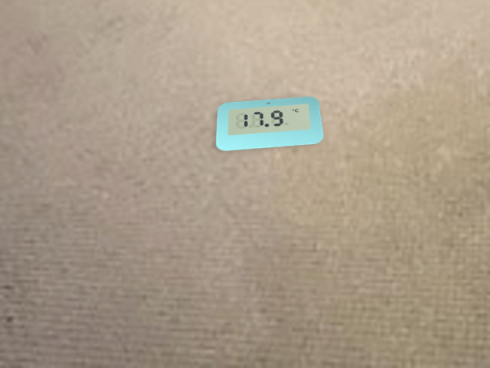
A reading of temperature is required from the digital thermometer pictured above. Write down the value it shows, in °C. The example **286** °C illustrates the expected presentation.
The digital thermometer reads **17.9** °C
